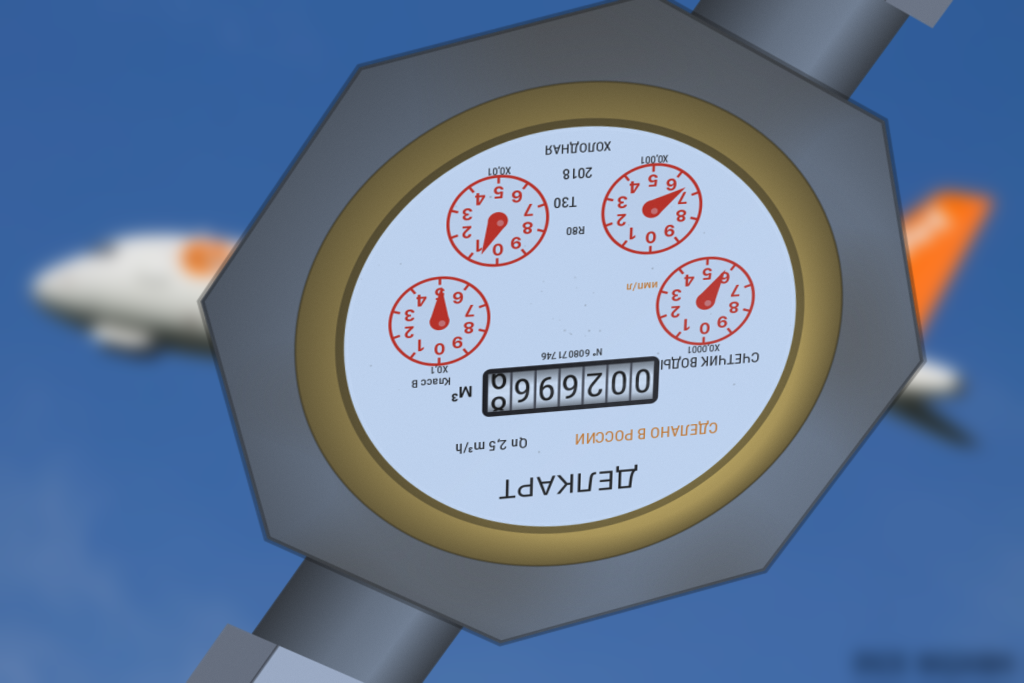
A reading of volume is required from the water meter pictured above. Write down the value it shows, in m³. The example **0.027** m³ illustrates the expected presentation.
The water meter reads **26968.5065** m³
